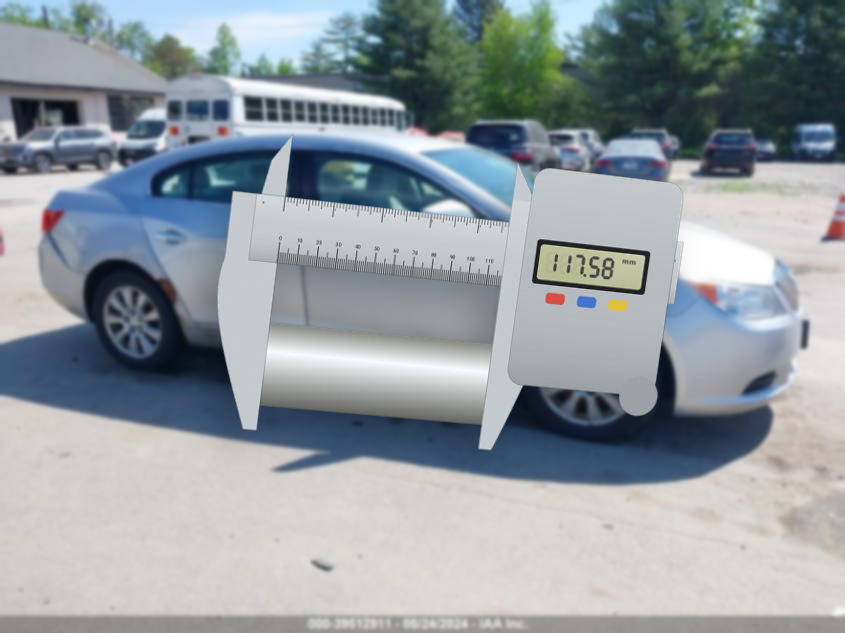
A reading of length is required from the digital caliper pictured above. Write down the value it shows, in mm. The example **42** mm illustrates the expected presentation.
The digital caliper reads **117.58** mm
